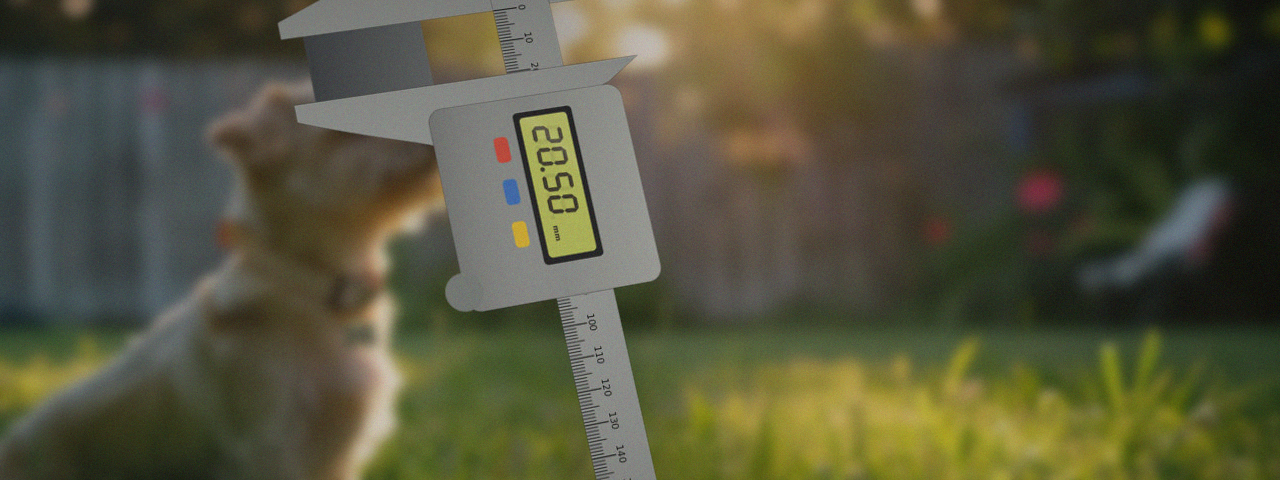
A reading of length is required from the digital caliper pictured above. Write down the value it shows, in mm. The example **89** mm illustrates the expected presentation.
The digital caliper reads **20.50** mm
